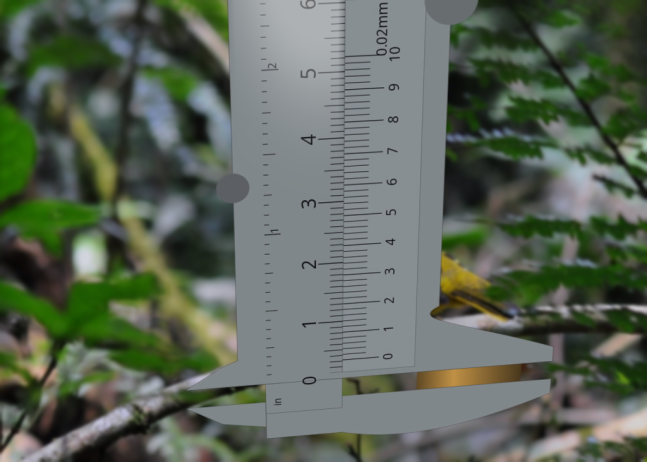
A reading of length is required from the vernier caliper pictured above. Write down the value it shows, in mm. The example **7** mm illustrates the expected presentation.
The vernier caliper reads **3.2** mm
